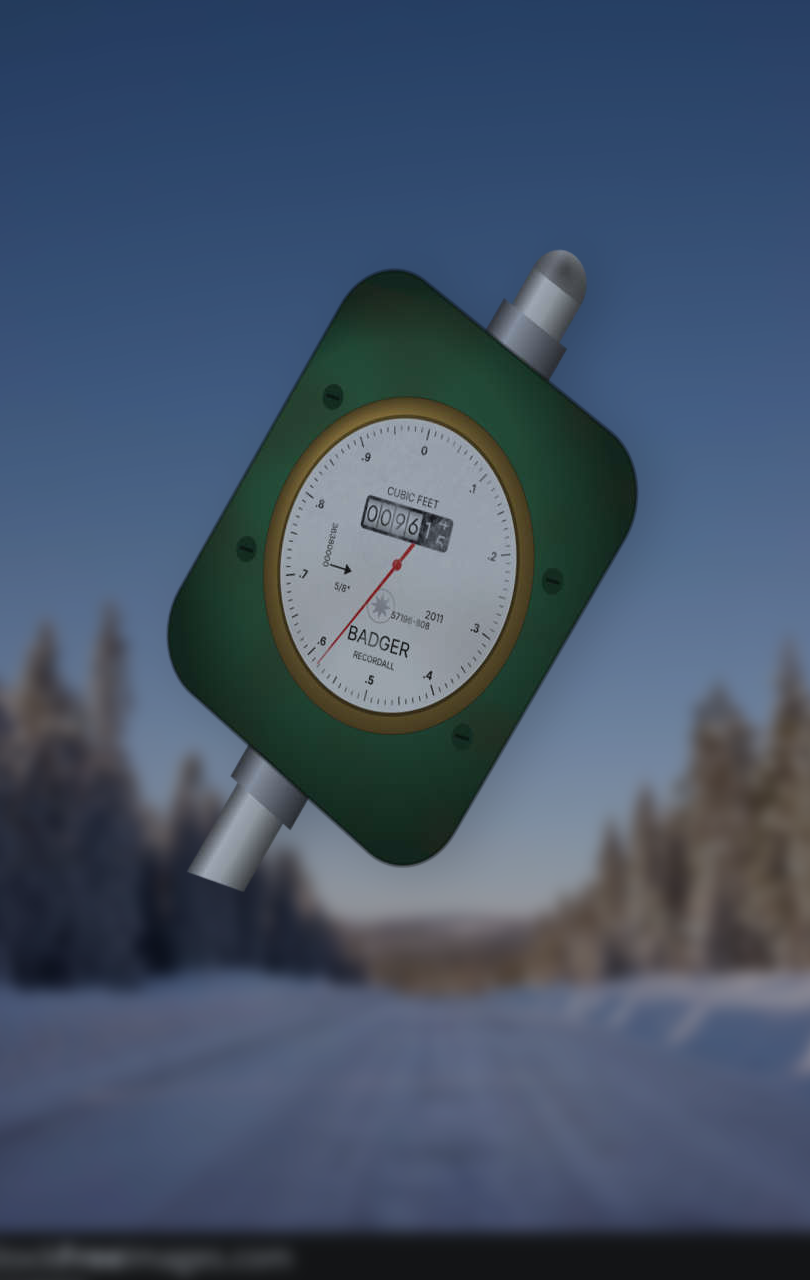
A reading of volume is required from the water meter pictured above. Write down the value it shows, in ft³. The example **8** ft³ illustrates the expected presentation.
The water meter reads **9614.58** ft³
